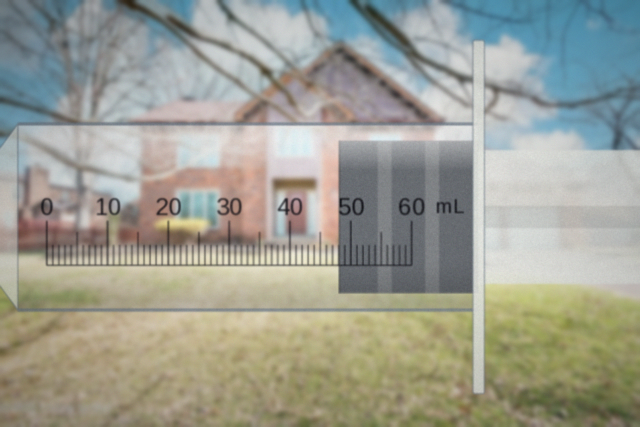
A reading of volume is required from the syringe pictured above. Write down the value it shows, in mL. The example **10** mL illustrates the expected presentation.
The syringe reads **48** mL
